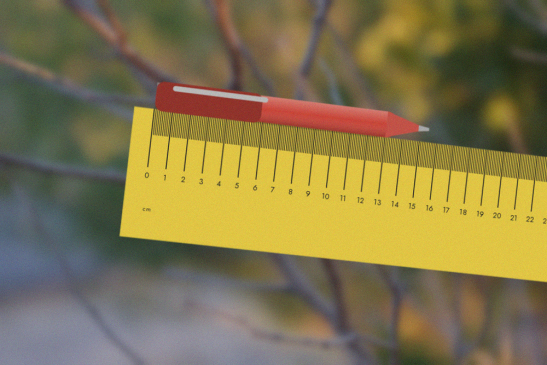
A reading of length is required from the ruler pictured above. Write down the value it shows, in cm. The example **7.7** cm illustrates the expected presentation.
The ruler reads **15.5** cm
